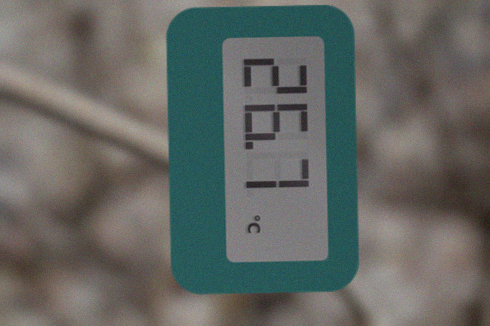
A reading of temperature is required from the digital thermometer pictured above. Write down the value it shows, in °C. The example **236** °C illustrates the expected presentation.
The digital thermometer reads **26.7** °C
